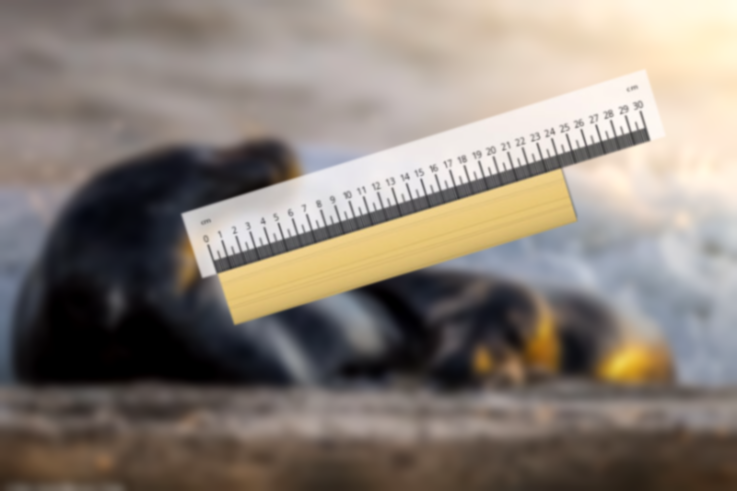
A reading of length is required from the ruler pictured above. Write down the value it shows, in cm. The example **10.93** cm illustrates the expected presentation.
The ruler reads **24** cm
